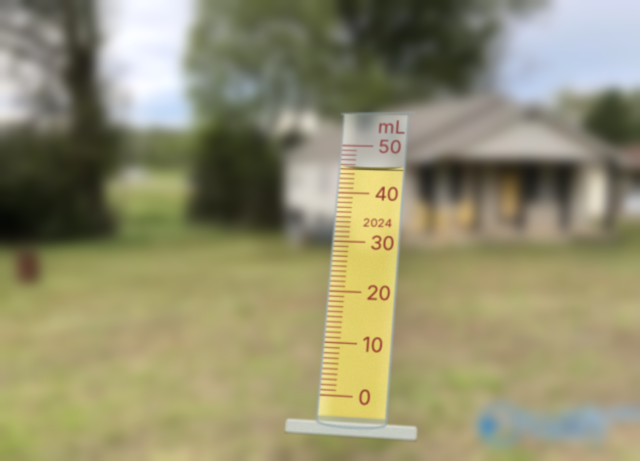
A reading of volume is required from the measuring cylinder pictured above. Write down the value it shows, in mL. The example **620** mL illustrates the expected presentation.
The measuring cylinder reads **45** mL
